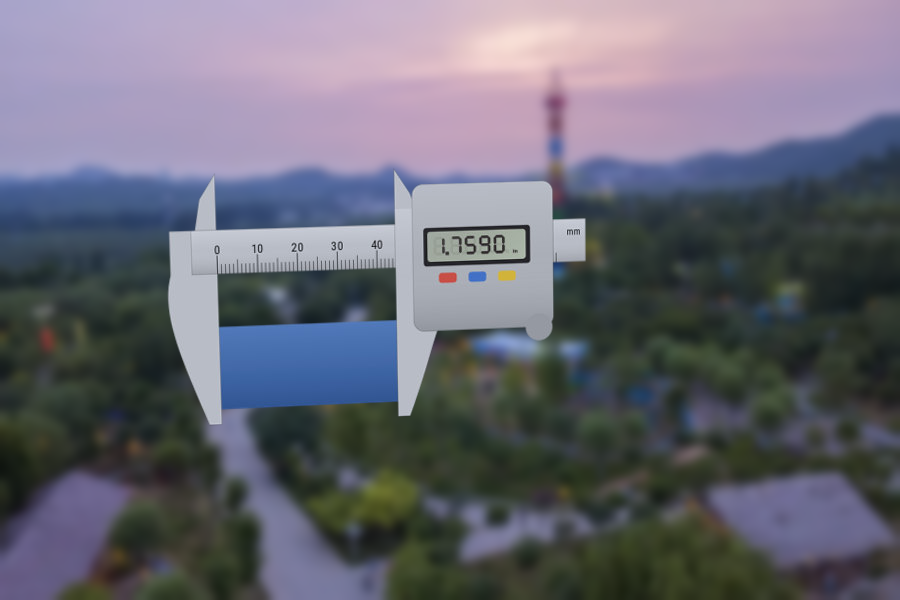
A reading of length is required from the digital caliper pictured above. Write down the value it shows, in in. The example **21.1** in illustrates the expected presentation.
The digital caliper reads **1.7590** in
